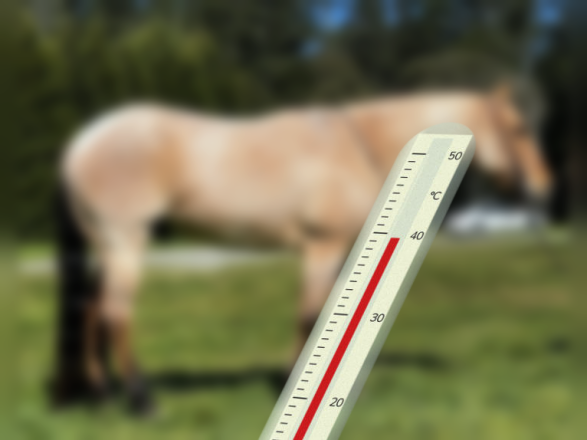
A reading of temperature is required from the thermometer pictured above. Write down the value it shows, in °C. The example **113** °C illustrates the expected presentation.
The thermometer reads **39.5** °C
